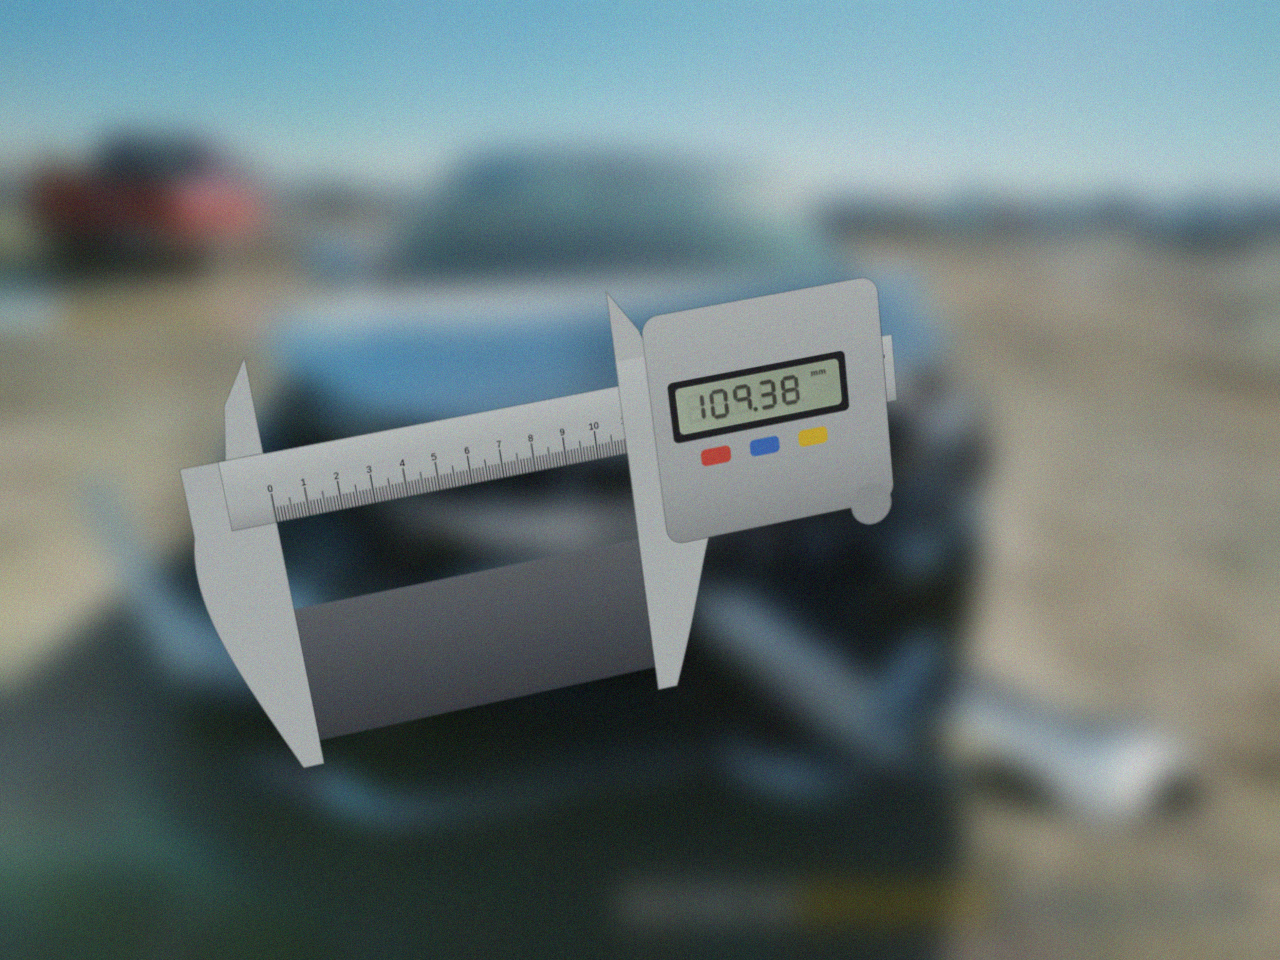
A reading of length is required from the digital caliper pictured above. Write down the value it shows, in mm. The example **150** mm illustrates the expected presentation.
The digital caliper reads **109.38** mm
